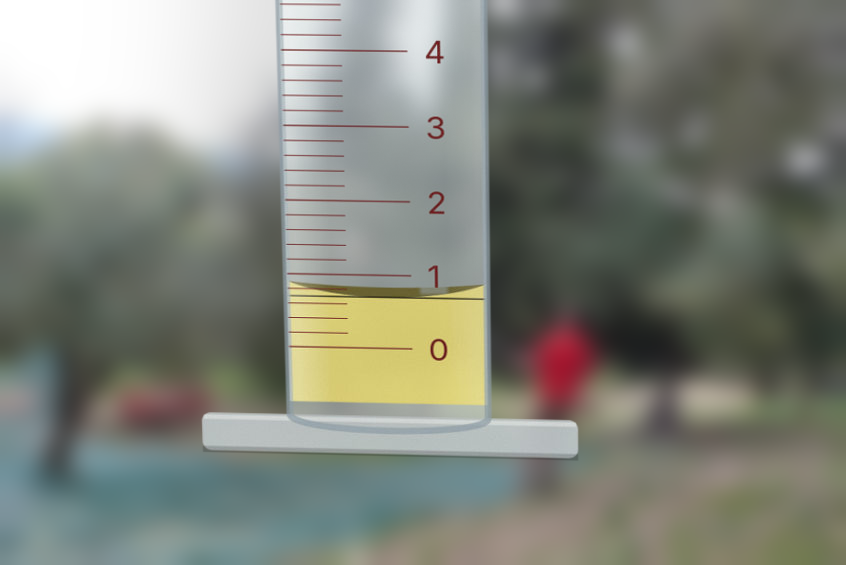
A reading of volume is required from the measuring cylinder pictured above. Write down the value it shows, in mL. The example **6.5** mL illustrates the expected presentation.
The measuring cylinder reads **0.7** mL
